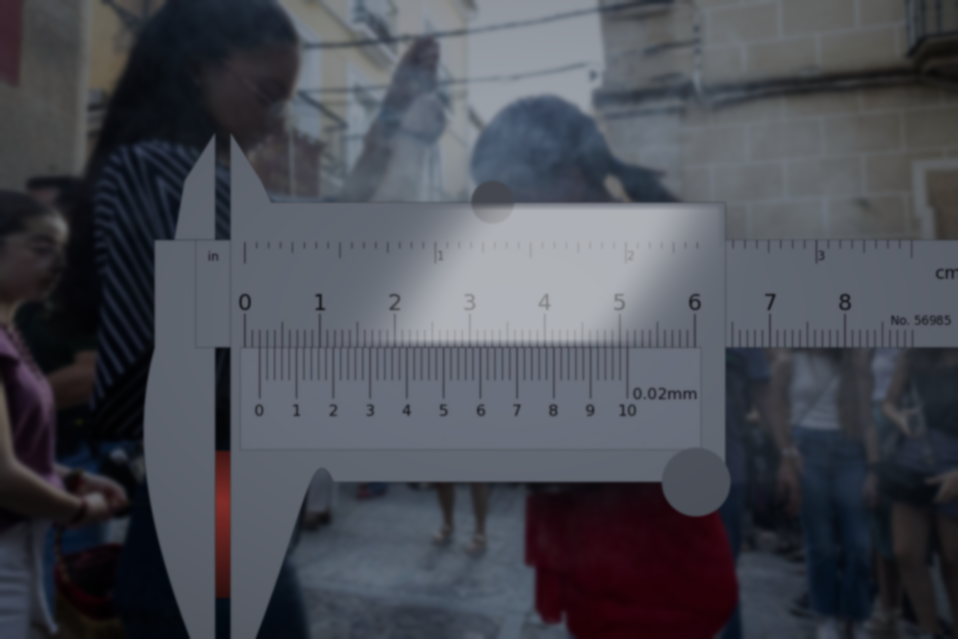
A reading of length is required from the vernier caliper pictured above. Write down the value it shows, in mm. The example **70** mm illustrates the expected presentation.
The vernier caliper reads **2.0** mm
